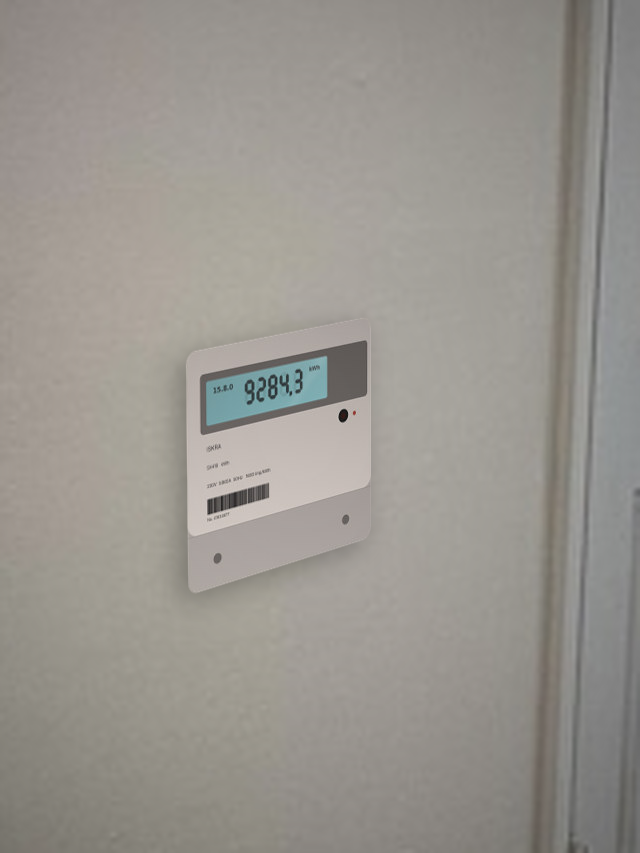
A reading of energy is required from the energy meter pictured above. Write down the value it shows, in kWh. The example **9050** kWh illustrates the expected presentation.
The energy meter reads **9284.3** kWh
